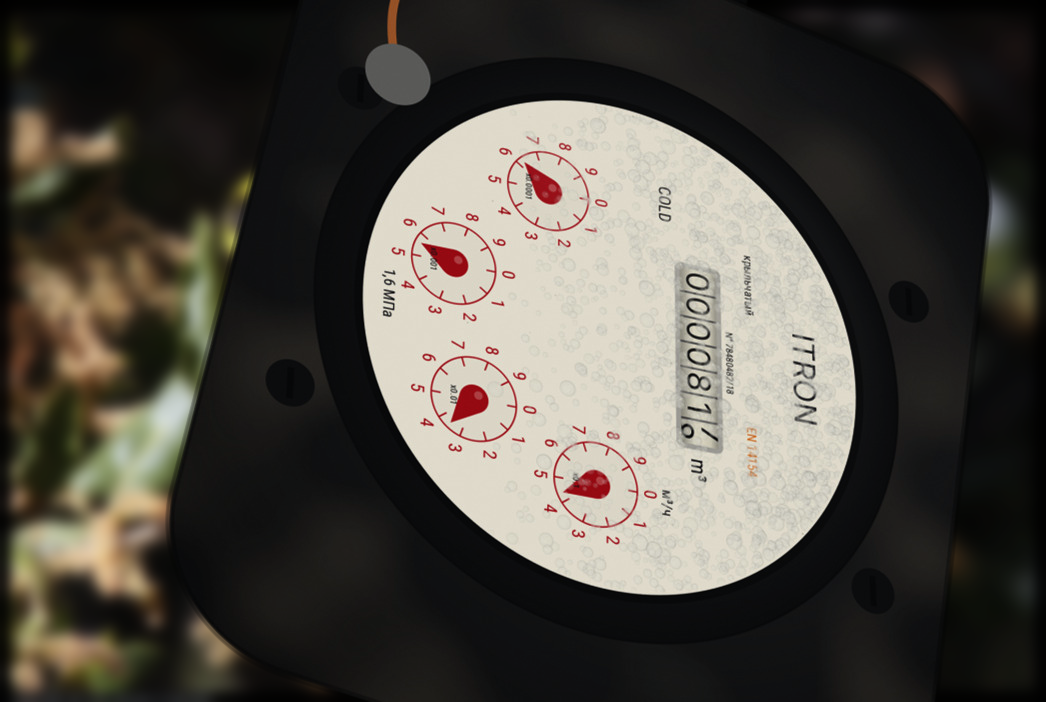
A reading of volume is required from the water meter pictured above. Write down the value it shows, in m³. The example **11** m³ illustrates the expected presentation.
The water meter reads **817.4356** m³
